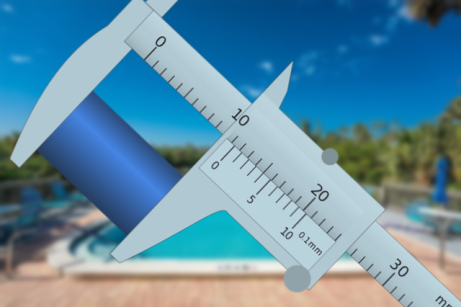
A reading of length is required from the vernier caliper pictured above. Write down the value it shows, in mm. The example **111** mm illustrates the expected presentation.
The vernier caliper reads **11.4** mm
